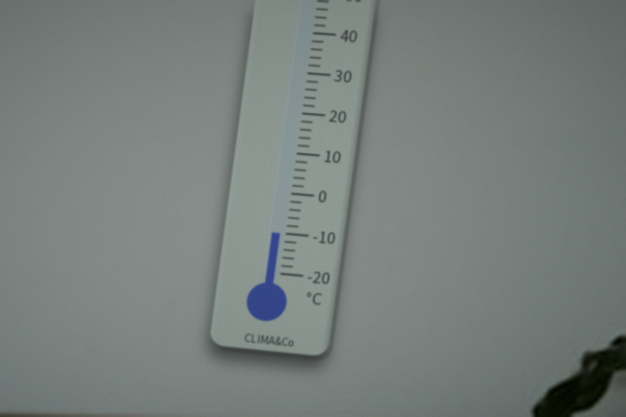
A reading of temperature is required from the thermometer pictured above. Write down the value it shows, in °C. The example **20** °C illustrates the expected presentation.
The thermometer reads **-10** °C
